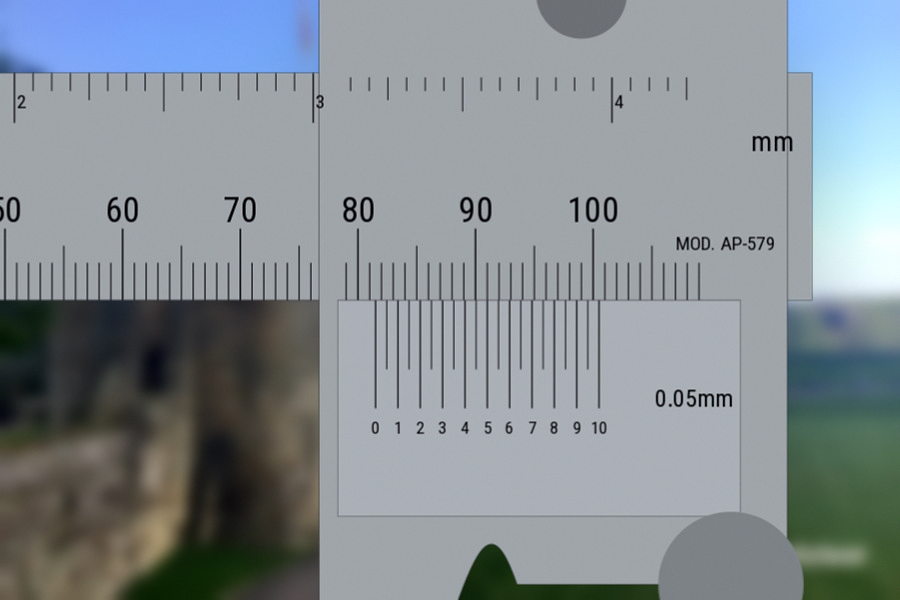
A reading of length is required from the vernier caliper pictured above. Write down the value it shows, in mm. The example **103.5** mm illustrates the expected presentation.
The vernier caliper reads **81.5** mm
